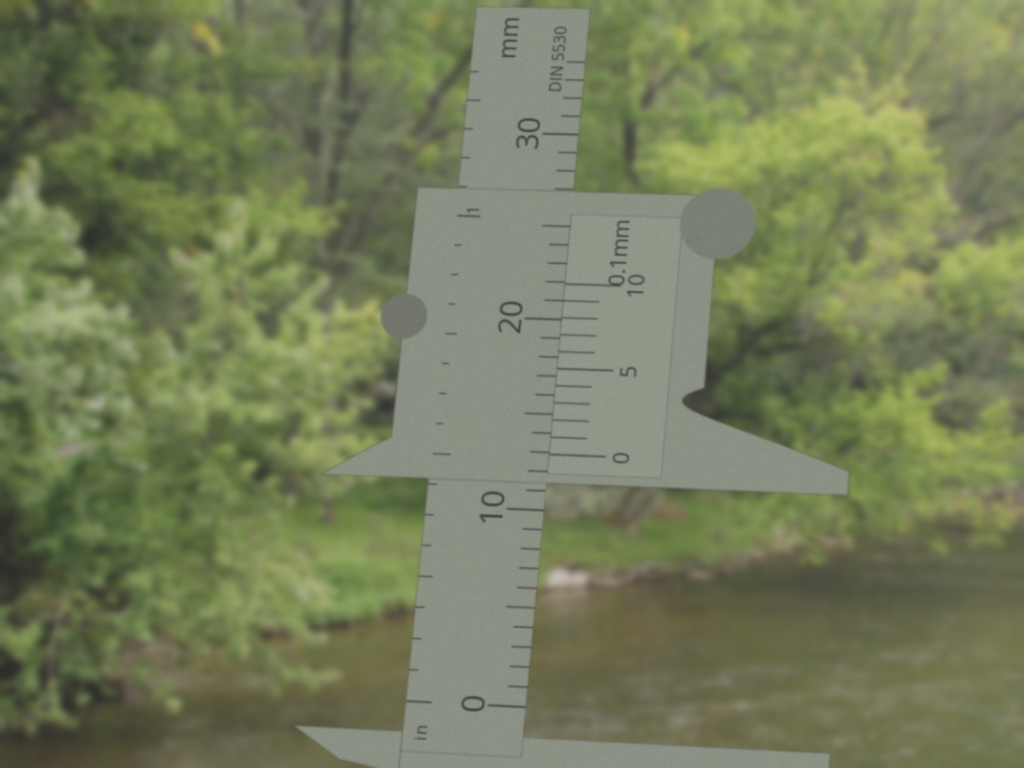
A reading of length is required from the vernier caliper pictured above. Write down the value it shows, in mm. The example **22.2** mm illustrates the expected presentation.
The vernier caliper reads **12.9** mm
